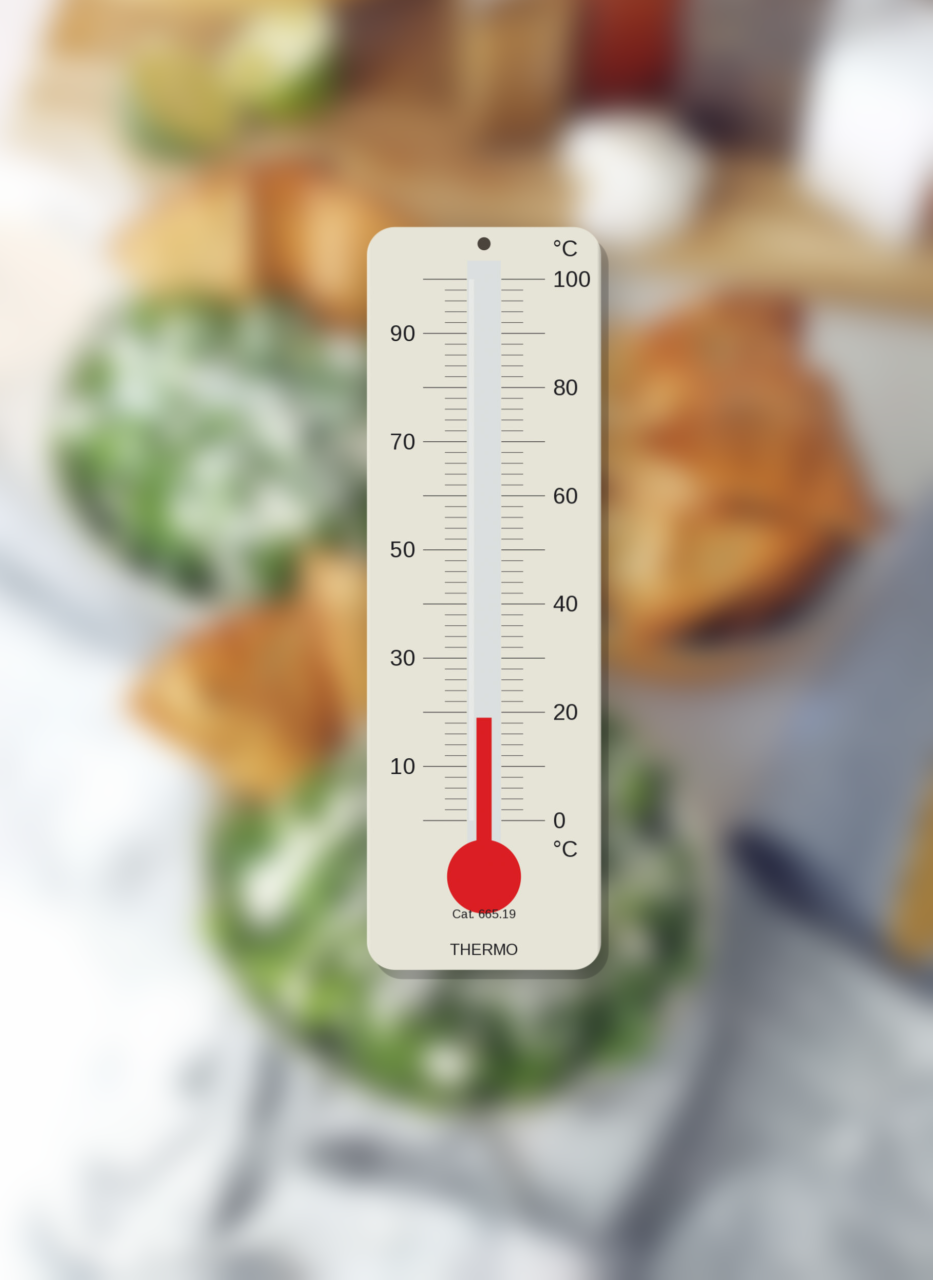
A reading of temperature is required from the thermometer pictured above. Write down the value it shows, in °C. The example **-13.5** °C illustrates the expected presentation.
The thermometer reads **19** °C
